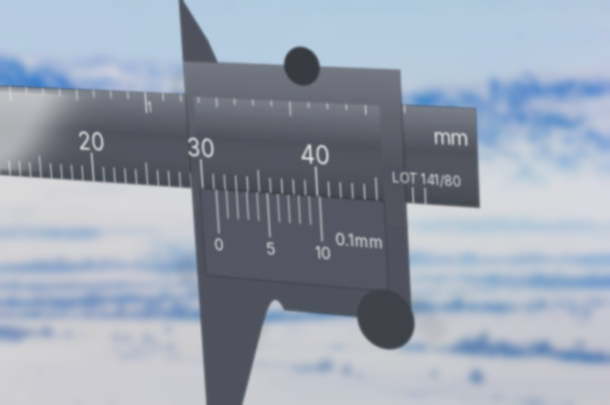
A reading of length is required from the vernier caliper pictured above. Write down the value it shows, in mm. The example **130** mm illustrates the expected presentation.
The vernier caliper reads **31.2** mm
